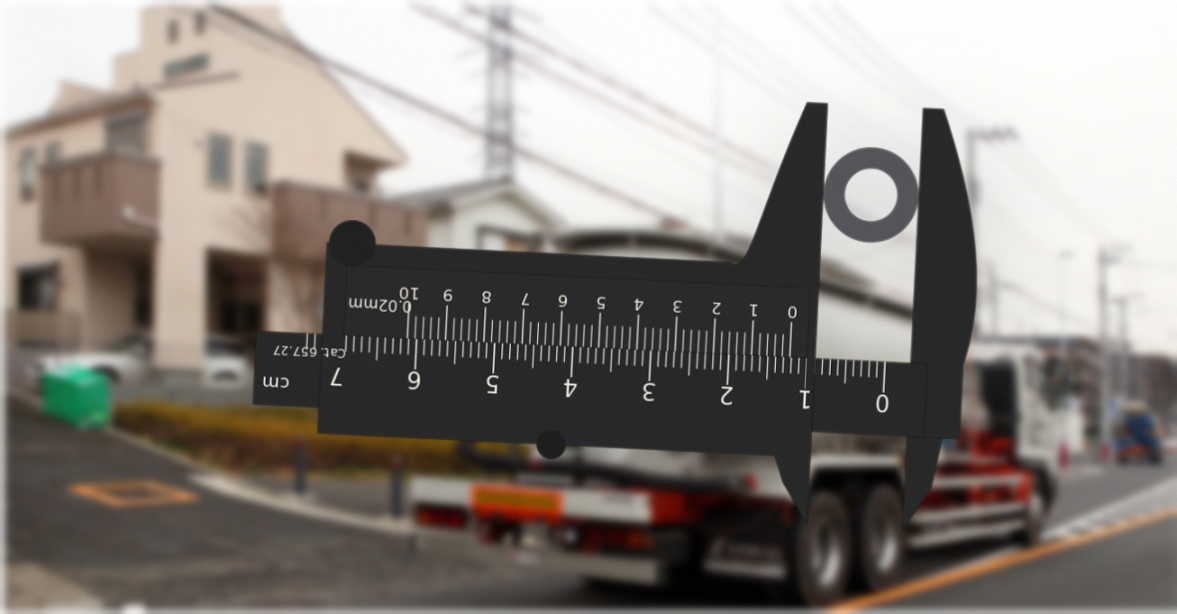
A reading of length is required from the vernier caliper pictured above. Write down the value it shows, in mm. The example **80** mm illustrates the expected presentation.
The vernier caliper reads **12.2** mm
